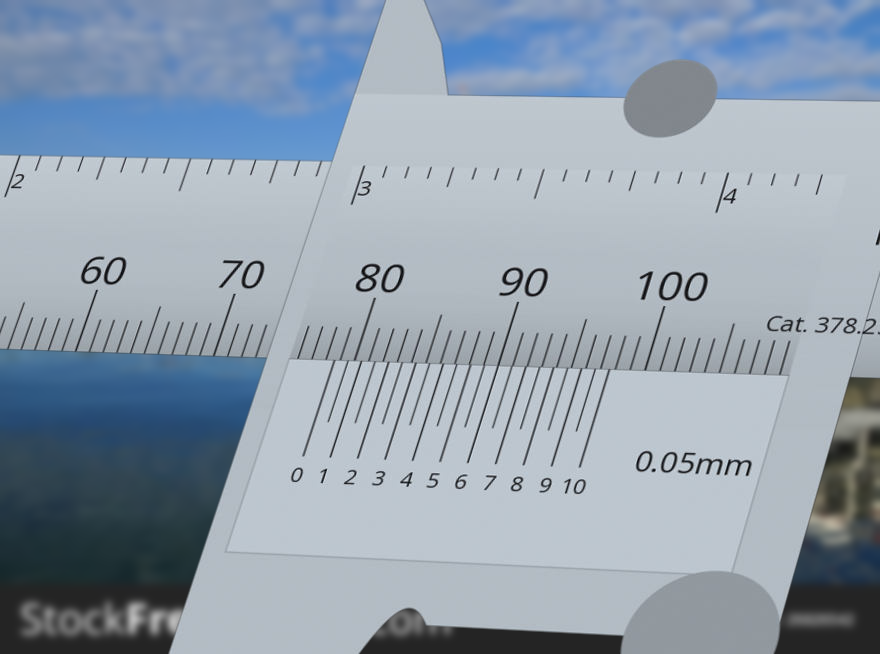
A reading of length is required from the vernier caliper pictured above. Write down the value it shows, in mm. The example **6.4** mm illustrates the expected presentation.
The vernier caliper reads **78.6** mm
